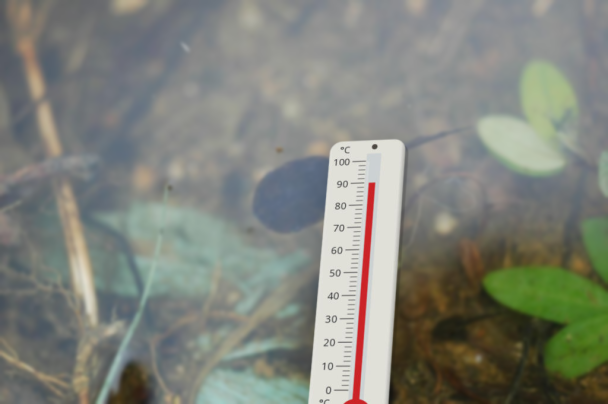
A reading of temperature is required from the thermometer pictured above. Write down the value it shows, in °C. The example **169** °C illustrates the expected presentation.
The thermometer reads **90** °C
